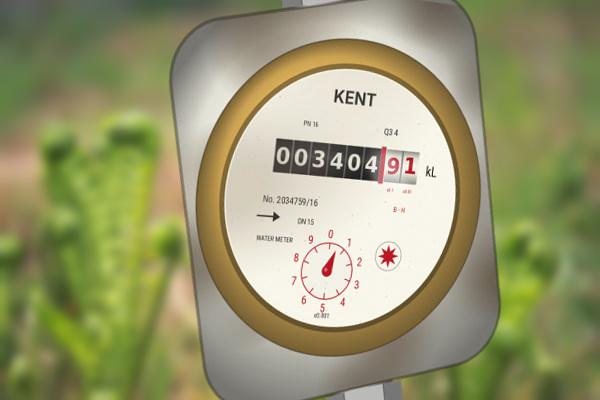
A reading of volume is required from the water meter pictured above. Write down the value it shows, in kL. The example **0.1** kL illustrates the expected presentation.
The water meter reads **3404.910** kL
